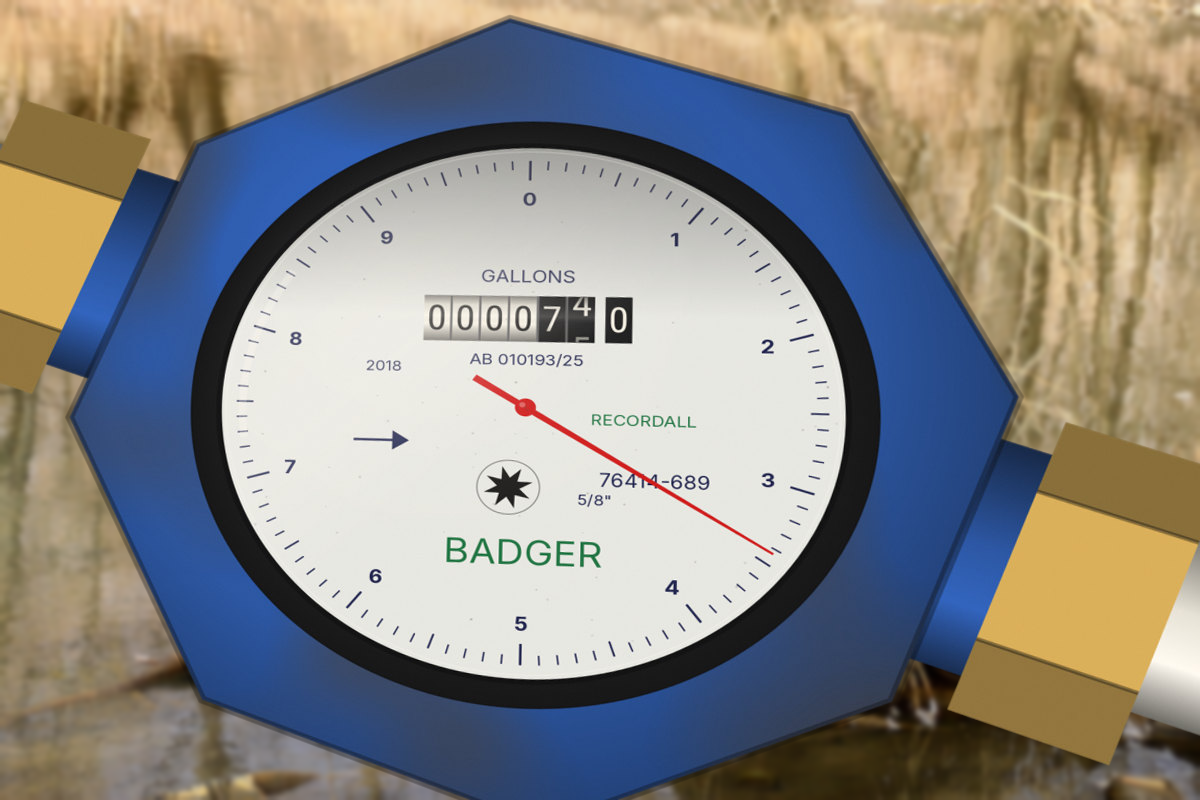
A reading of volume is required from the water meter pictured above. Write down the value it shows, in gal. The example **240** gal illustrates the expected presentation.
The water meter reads **743.4** gal
